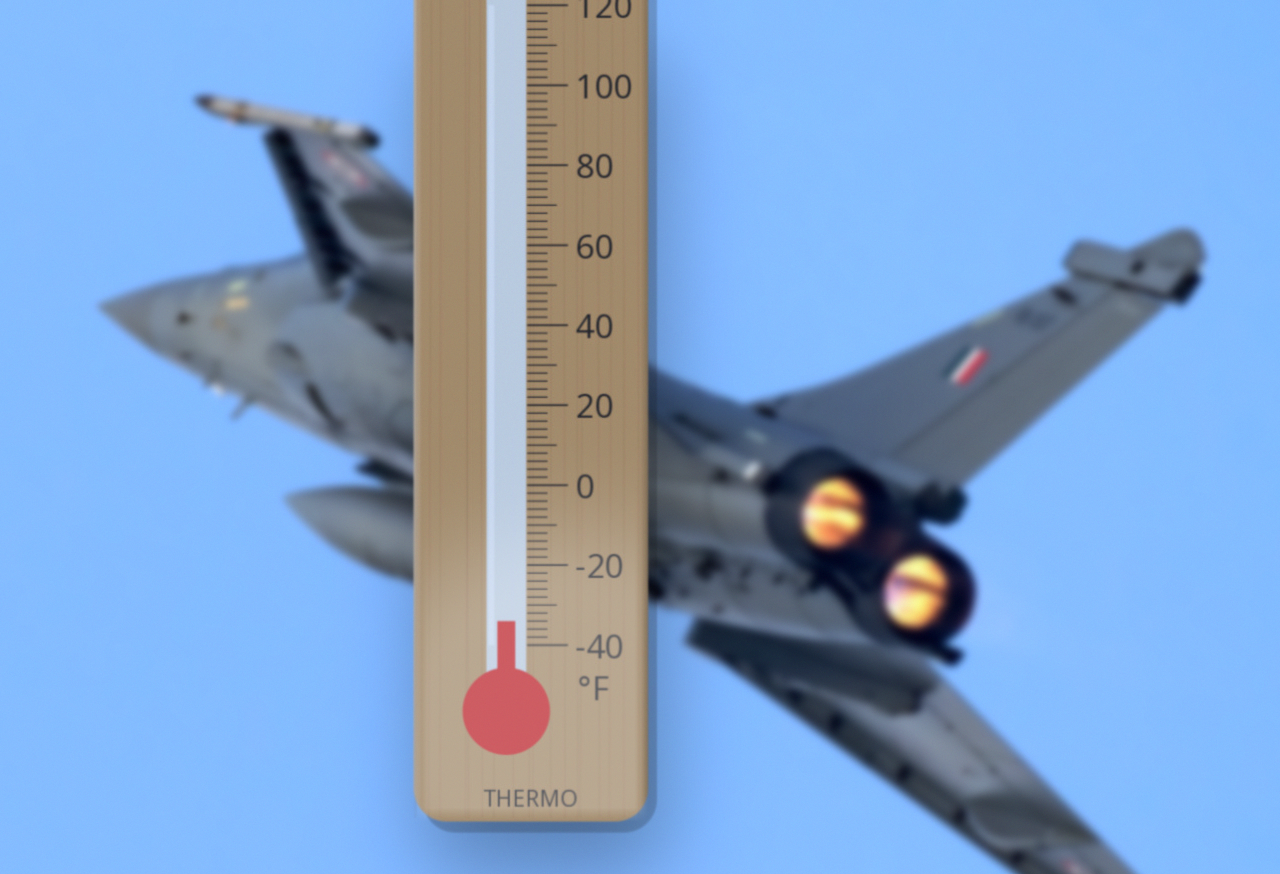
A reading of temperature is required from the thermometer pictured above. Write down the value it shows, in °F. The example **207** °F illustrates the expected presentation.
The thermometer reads **-34** °F
